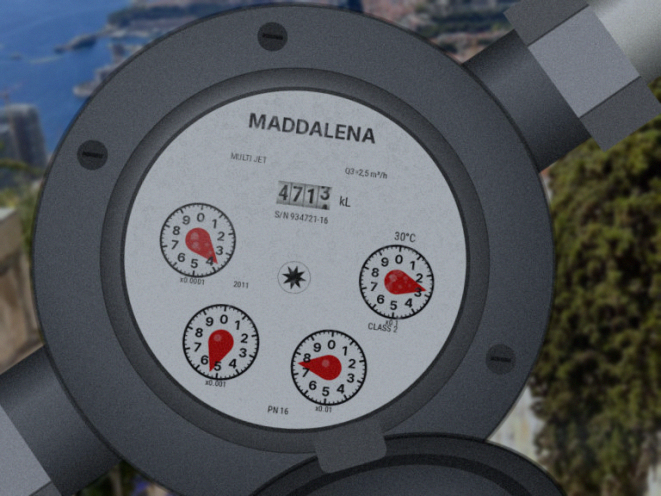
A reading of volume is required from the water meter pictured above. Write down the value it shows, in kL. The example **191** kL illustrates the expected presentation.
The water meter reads **4713.2753** kL
